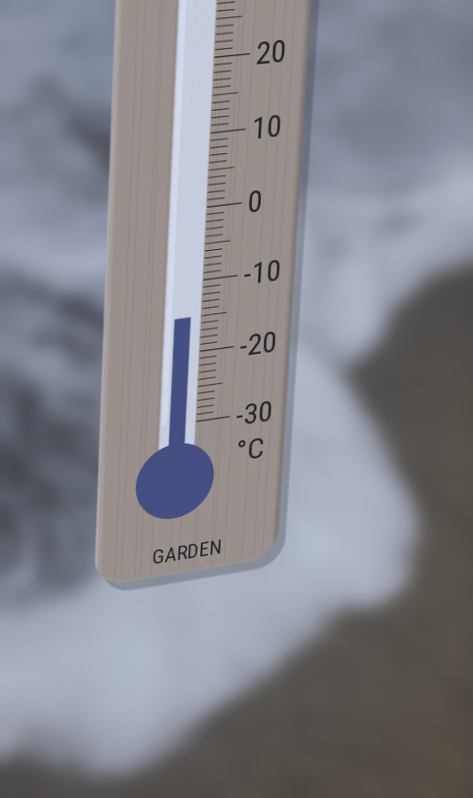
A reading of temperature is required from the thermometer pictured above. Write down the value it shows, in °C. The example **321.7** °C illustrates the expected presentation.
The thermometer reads **-15** °C
